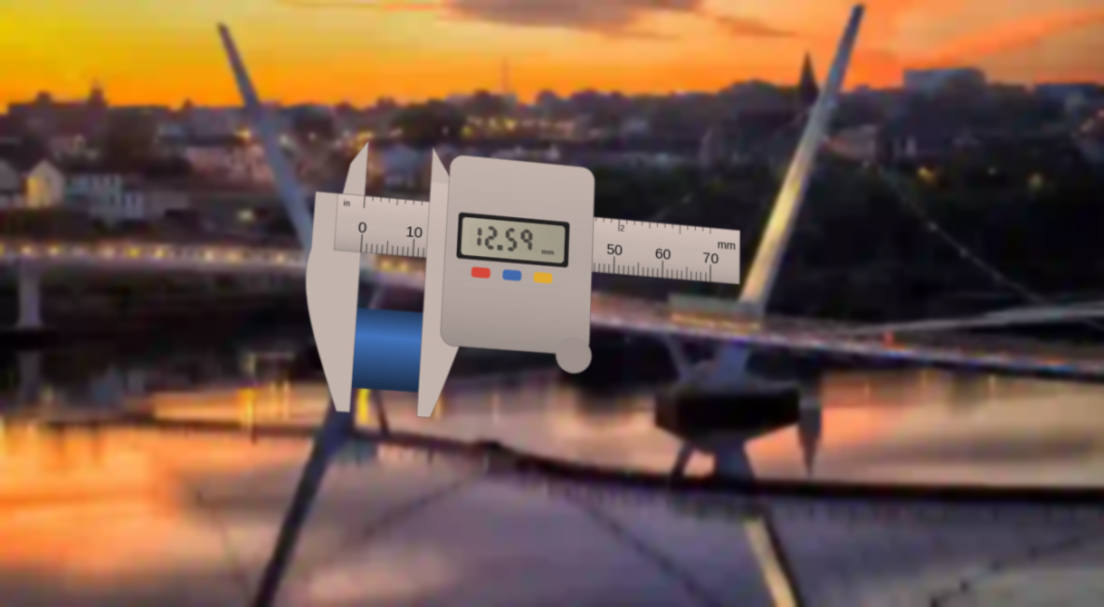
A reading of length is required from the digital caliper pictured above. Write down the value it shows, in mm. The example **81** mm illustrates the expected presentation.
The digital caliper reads **12.59** mm
